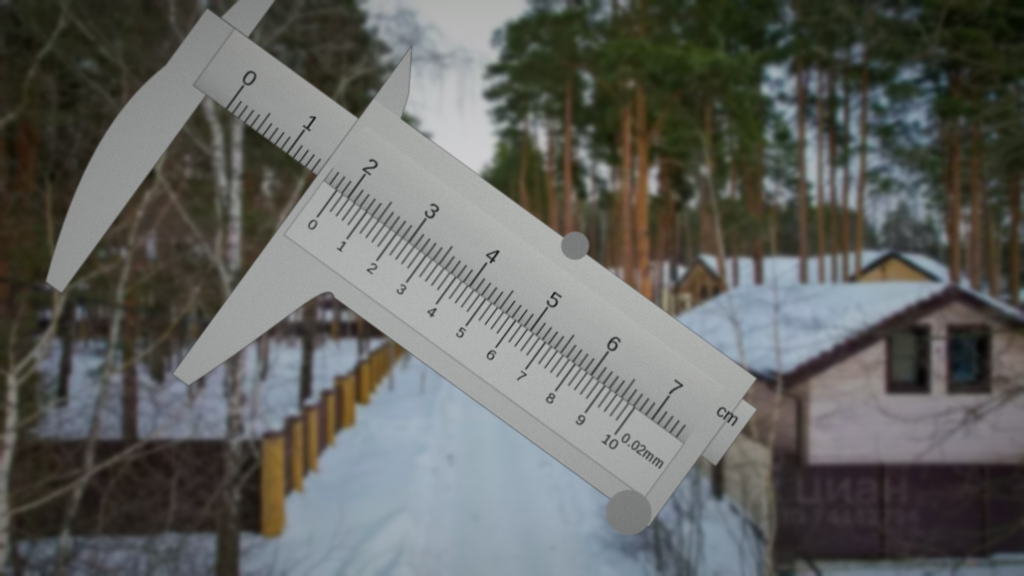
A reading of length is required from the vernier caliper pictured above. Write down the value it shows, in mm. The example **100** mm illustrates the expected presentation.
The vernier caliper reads **18.2** mm
